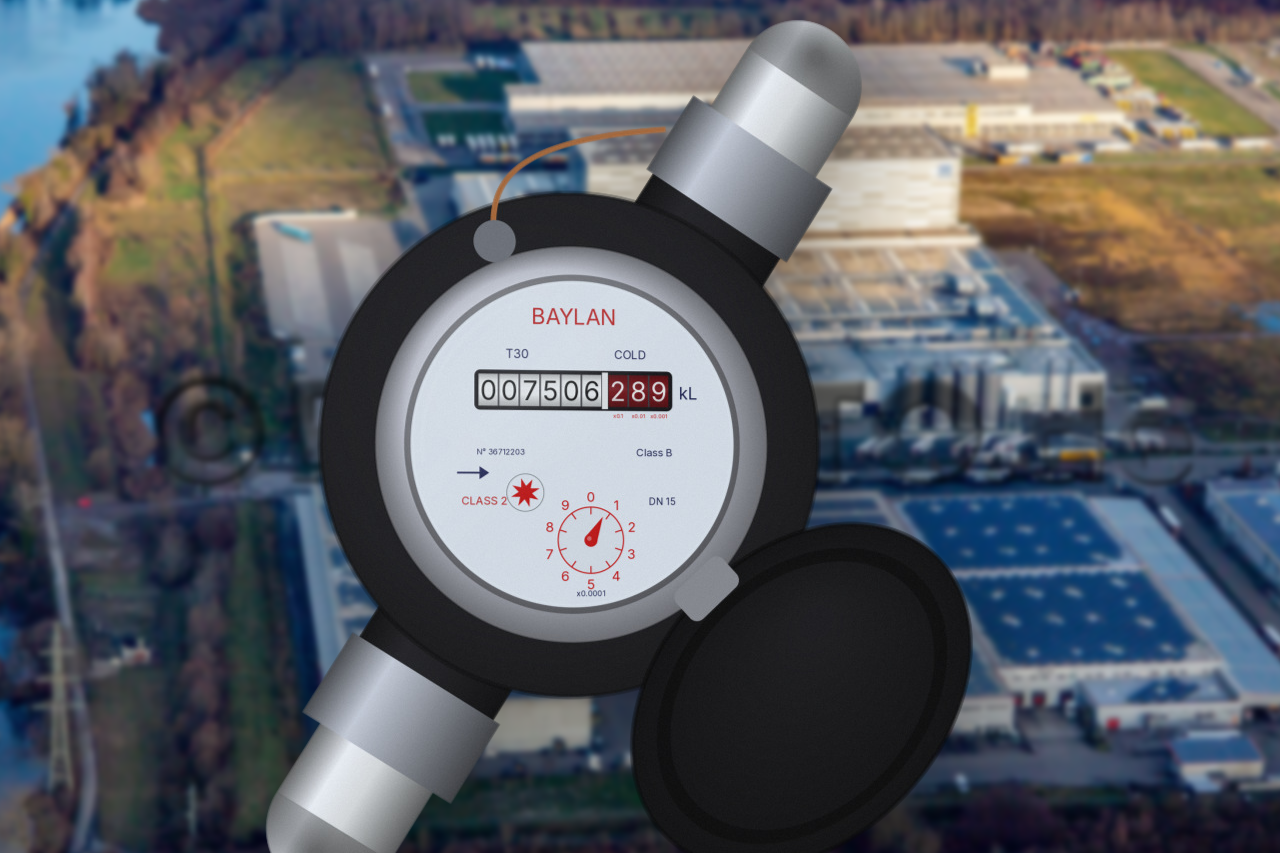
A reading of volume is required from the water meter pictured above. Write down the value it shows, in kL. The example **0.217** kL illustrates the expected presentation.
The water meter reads **7506.2890** kL
